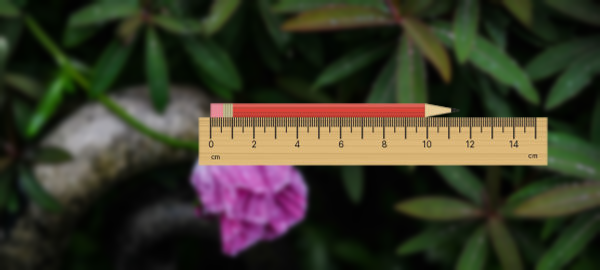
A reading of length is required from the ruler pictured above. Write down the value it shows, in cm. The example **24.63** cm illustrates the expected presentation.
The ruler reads **11.5** cm
